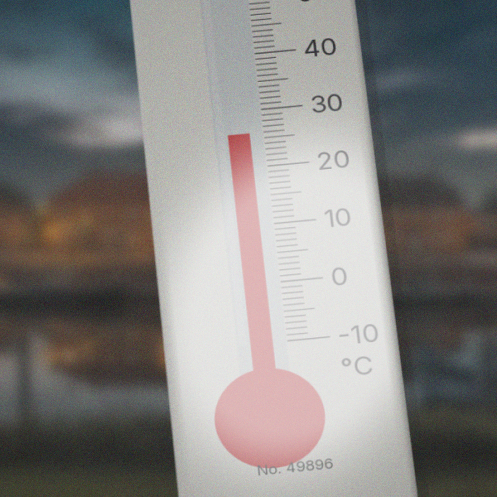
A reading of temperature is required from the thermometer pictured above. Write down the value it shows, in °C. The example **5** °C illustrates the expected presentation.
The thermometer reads **26** °C
